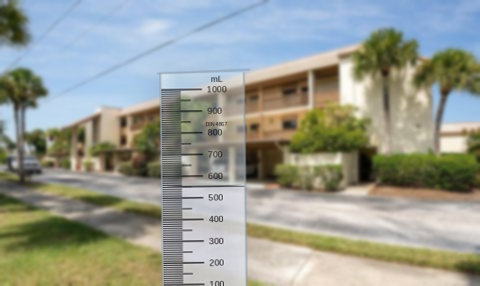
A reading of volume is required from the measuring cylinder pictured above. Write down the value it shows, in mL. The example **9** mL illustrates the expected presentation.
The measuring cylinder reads **550** mL
